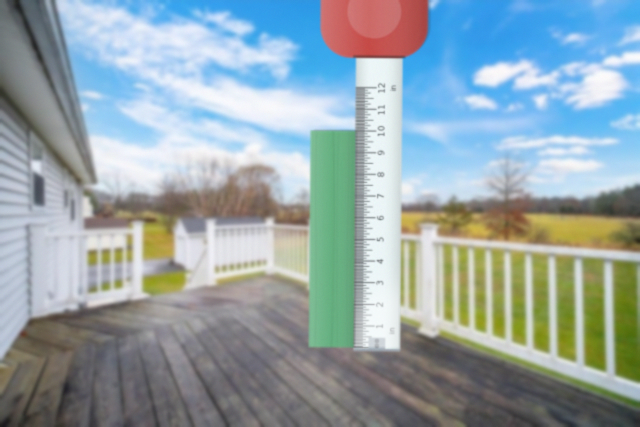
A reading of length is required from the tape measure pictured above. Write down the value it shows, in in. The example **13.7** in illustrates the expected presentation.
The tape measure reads **10** in
